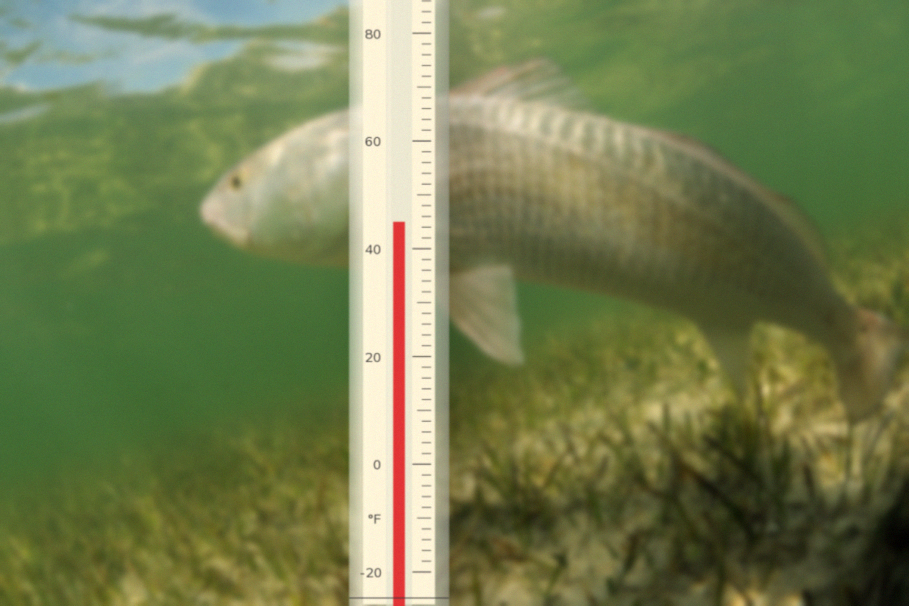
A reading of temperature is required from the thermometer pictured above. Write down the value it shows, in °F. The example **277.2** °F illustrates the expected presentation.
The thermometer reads **45** °F
